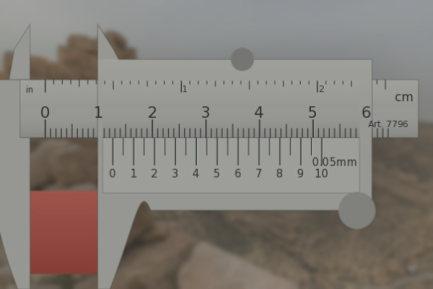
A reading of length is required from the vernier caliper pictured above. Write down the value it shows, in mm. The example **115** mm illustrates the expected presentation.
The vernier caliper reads **12.6** mm
